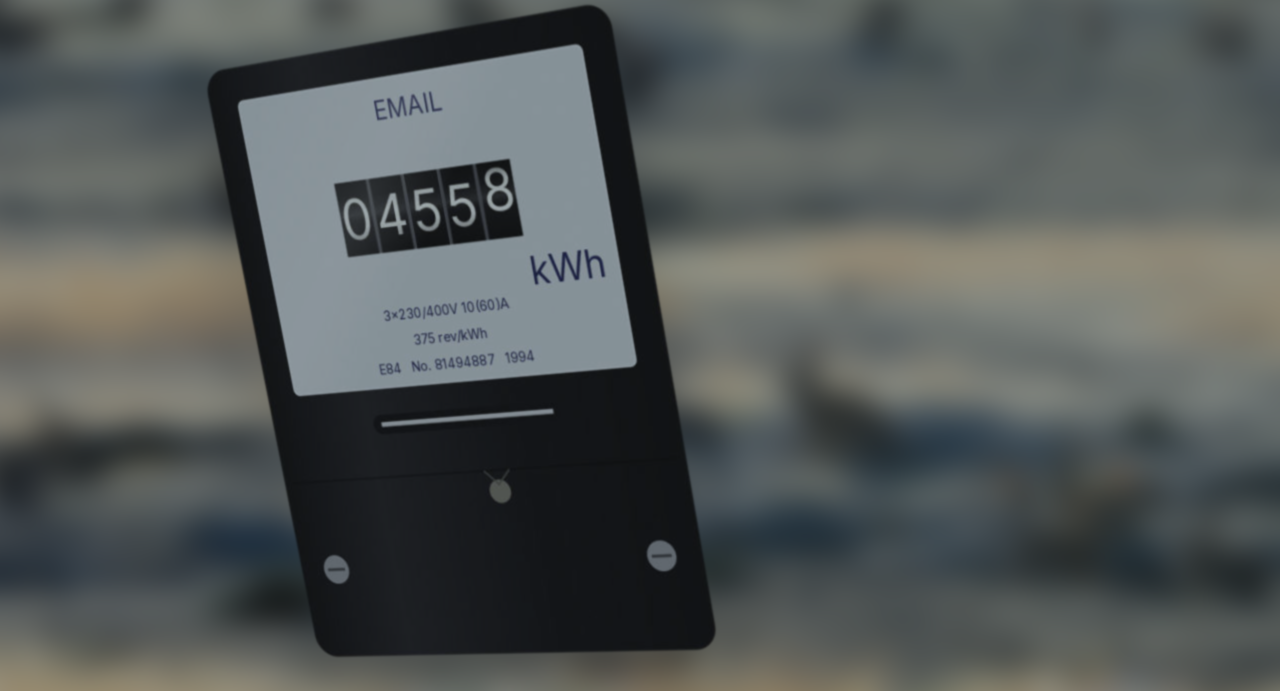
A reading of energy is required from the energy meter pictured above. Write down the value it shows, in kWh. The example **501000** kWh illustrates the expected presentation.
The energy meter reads **4558** kWh
